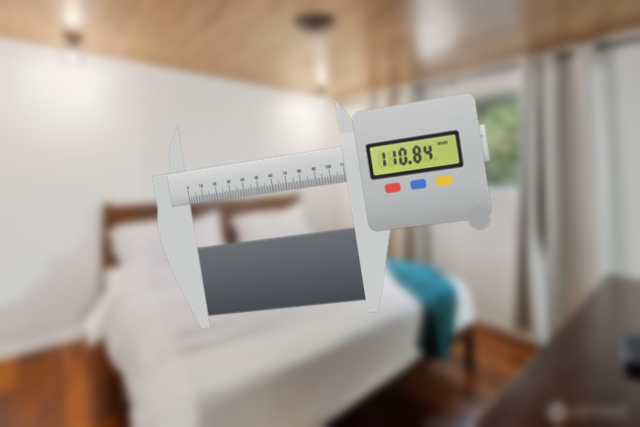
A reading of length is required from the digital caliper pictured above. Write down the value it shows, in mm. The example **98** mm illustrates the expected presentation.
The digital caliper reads **110.84** mm
